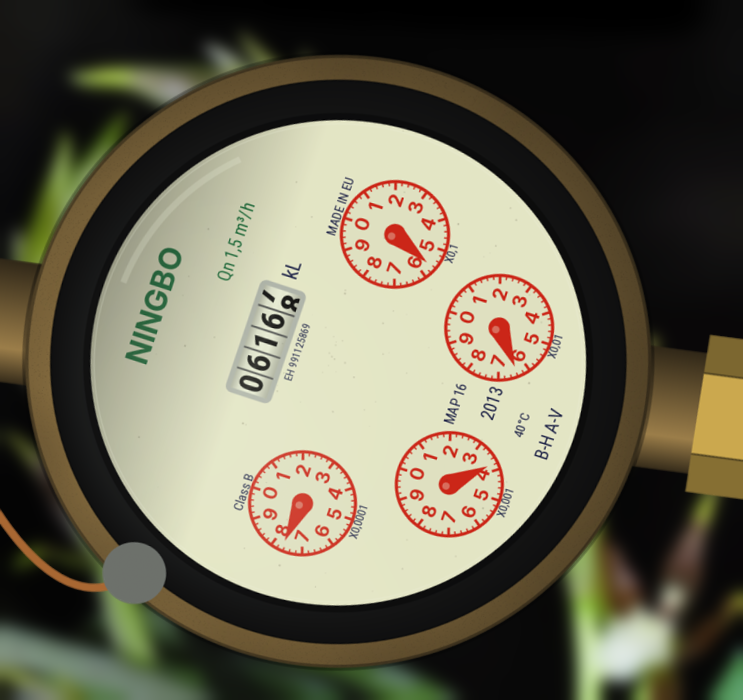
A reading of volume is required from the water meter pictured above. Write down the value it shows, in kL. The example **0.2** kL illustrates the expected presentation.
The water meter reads **6167.5637** kL
